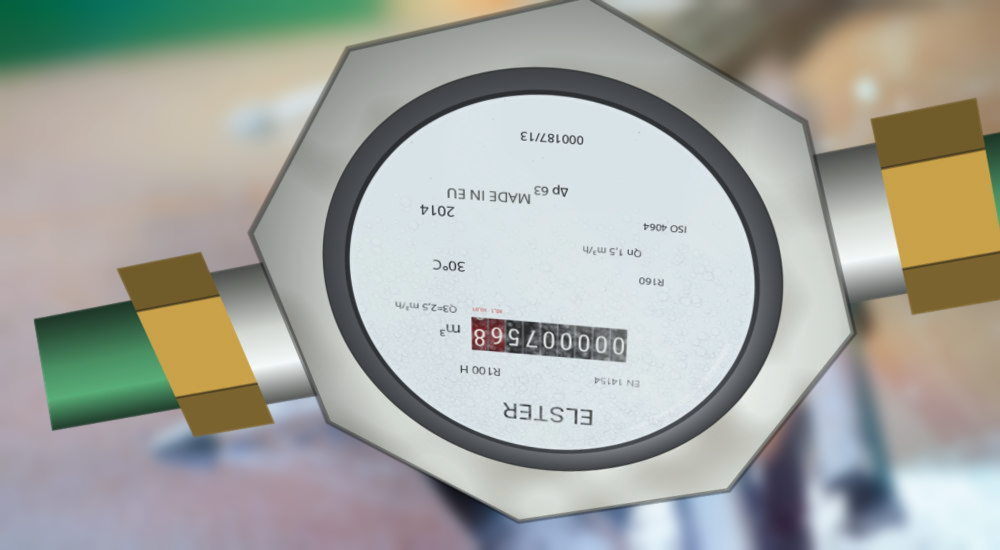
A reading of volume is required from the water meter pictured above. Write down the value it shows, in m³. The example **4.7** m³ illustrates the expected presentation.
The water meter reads **75.68** m³
